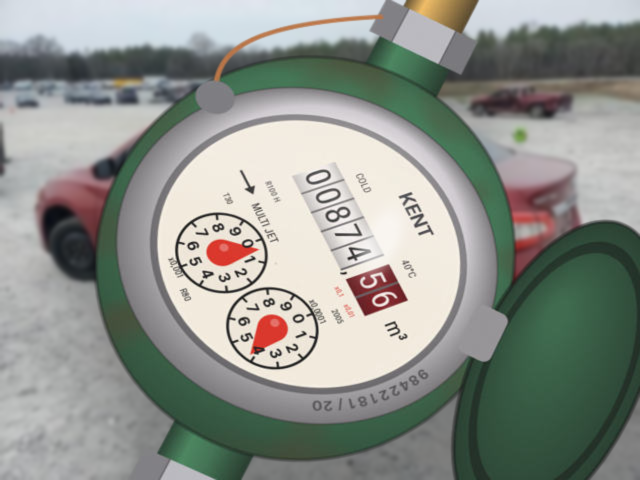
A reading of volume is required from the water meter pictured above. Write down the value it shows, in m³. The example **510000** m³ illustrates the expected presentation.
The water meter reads **874.5604** m³
